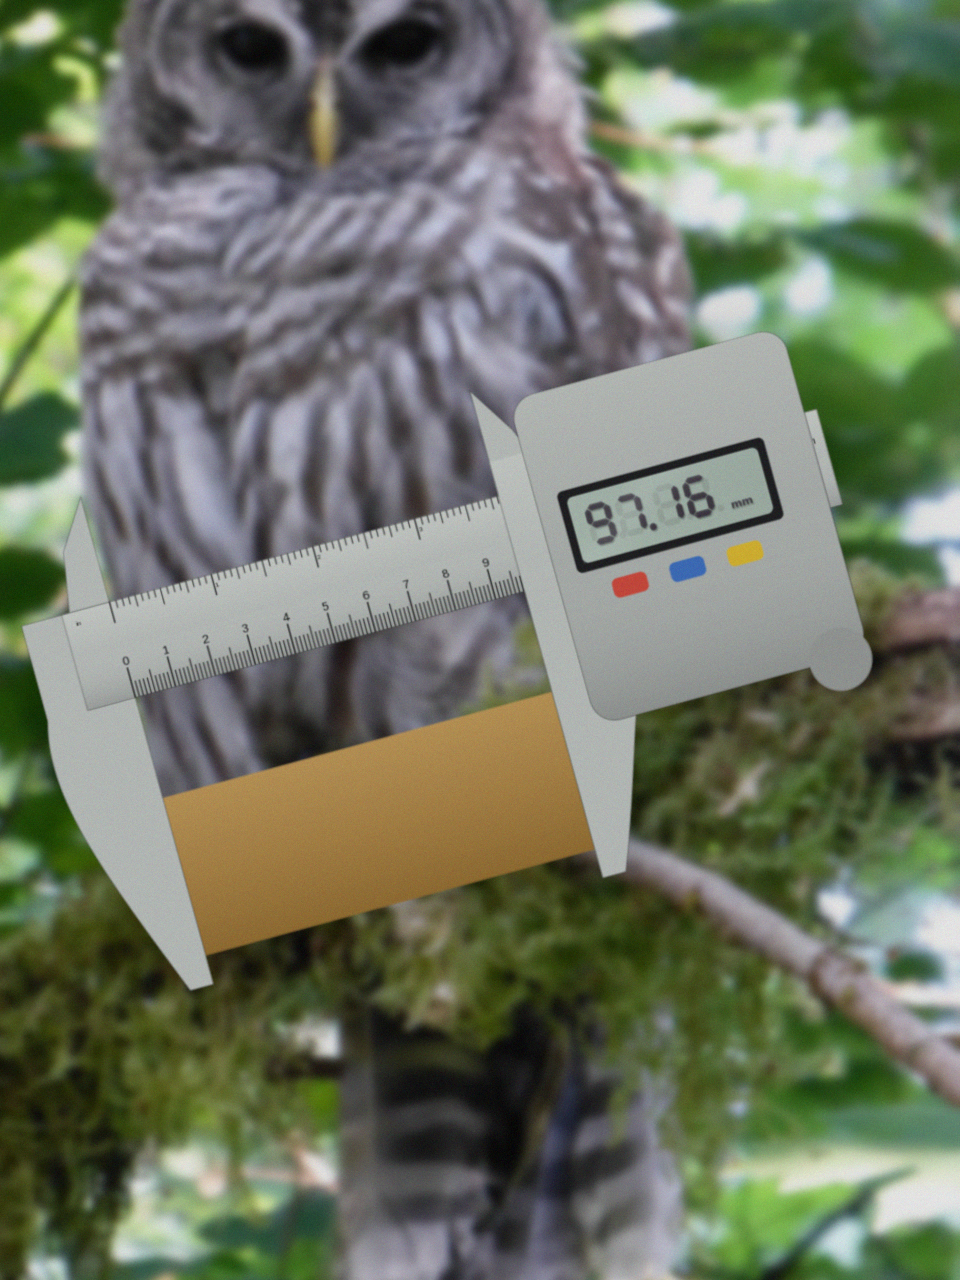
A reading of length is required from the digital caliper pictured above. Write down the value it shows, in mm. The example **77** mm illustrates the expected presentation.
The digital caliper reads **97.16** mm
